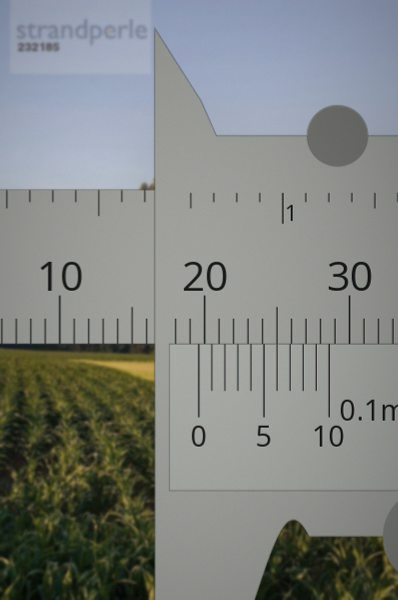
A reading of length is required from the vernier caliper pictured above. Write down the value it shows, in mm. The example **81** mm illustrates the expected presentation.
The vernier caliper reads **19.6** mm
